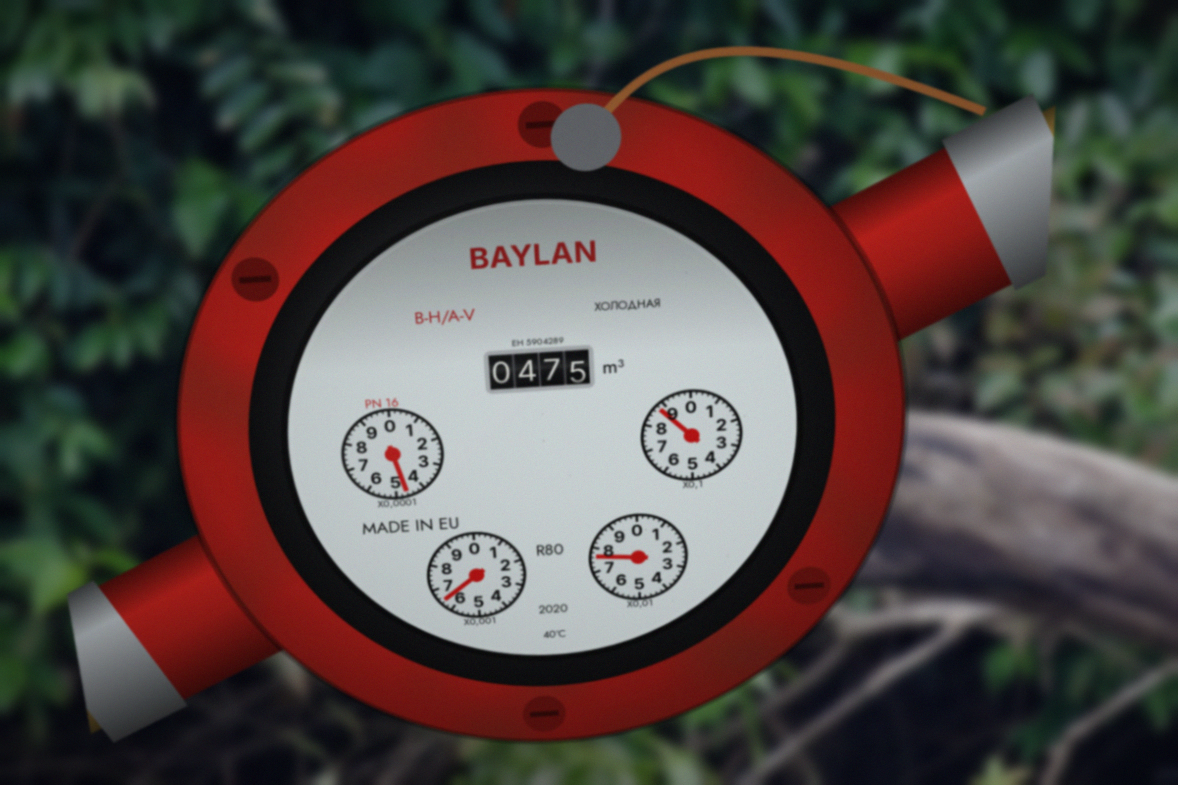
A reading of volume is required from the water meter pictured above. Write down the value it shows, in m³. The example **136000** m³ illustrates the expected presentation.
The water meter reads **474.8764** m³
